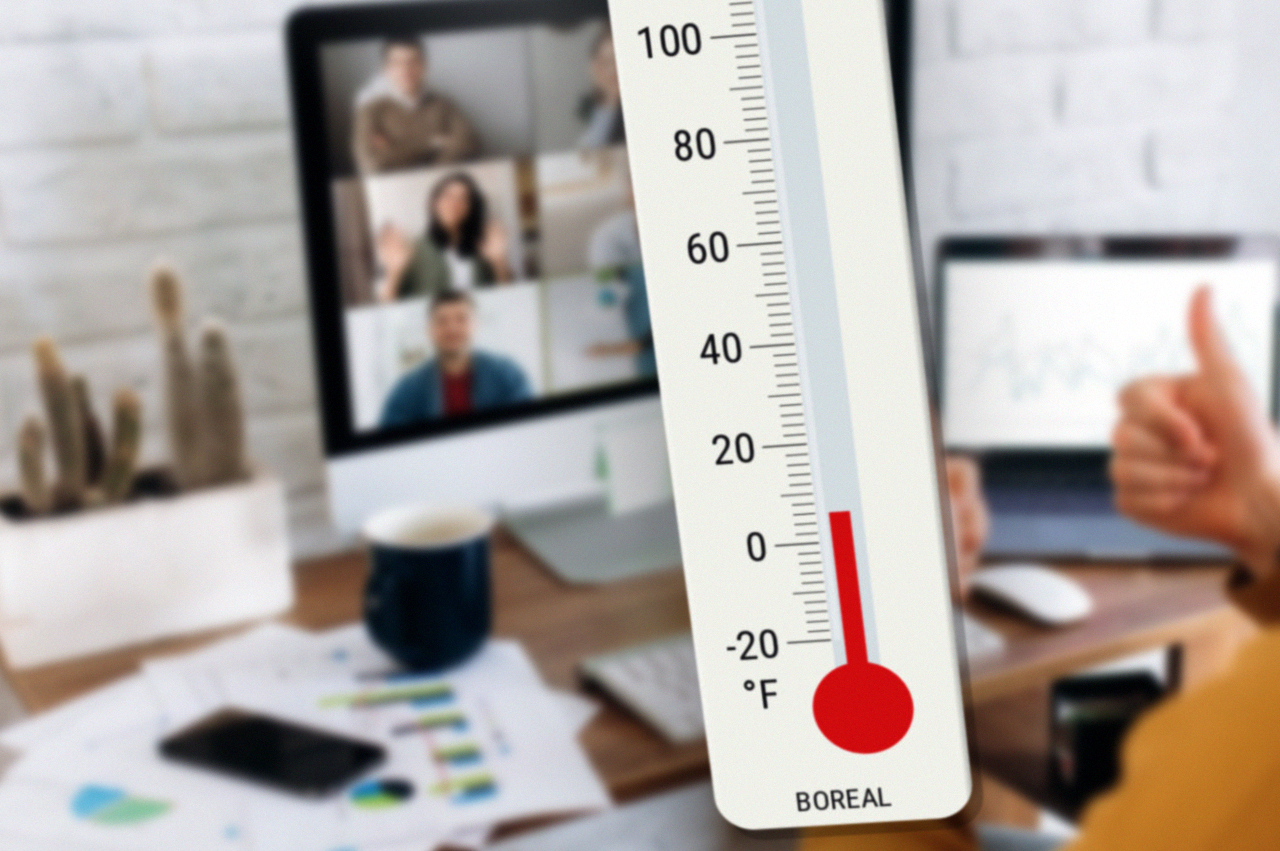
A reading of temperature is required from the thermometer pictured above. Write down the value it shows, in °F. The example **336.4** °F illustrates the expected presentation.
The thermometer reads **6** °F
